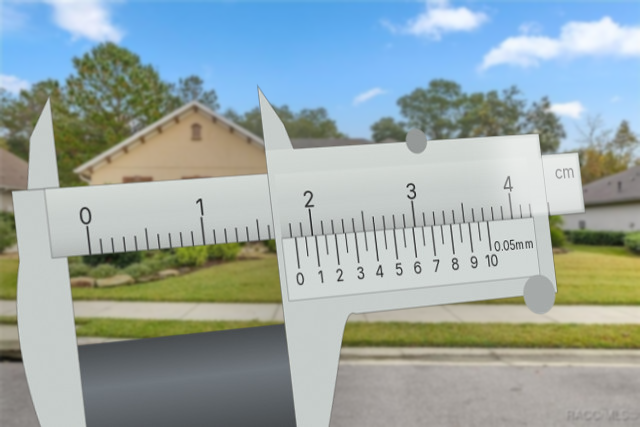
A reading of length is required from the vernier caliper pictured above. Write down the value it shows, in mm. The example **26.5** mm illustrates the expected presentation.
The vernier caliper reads **18.4** mm
